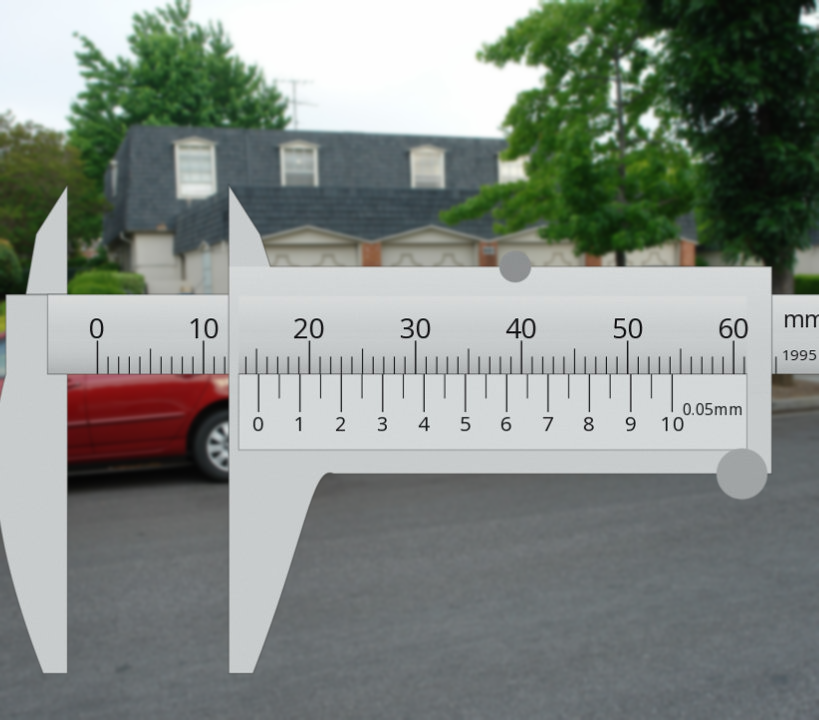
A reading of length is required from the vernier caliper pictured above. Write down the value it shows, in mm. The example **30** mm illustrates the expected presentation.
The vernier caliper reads **15.2** mm
